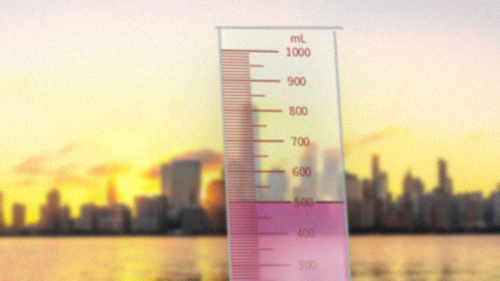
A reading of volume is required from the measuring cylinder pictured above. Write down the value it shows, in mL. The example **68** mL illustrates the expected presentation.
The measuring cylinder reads **500** mL
